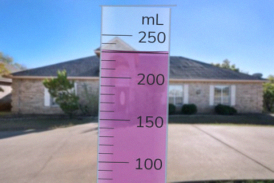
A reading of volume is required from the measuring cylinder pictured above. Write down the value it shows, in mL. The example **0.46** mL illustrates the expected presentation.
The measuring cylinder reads **230** mL
